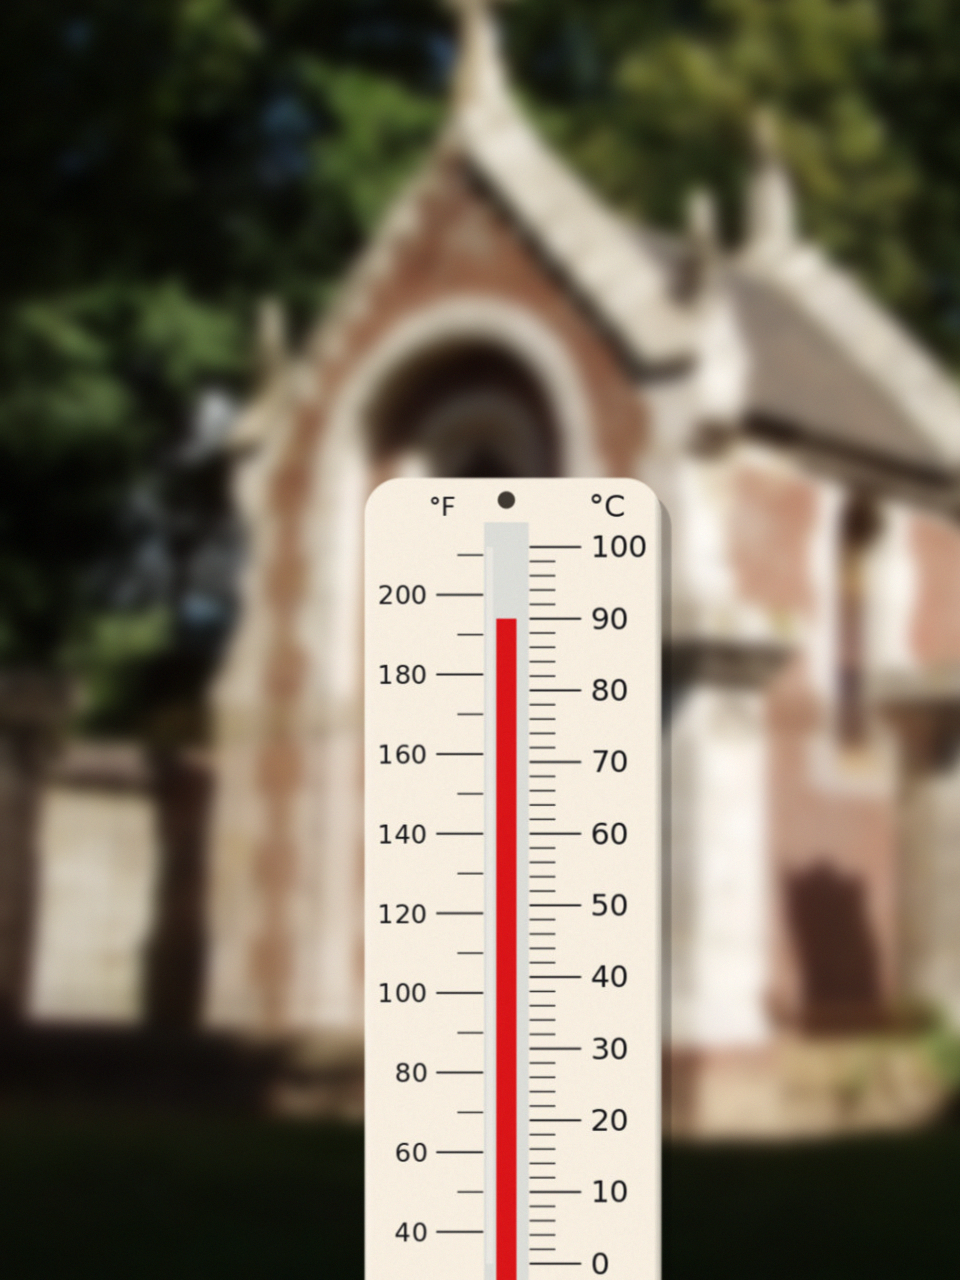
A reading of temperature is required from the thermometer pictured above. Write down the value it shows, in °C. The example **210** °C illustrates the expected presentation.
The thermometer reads **90** °C
